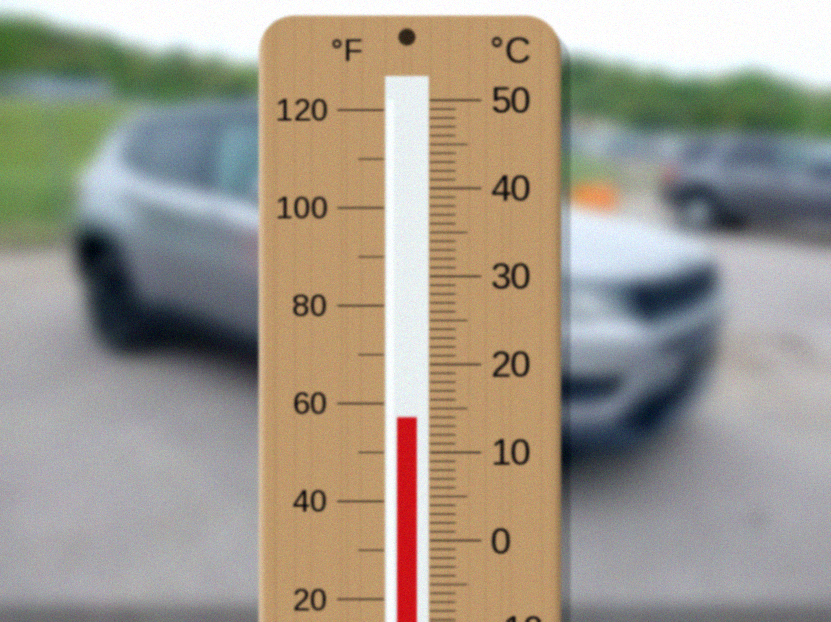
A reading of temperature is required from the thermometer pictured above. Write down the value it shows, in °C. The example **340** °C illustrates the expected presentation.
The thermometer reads **14** °C
